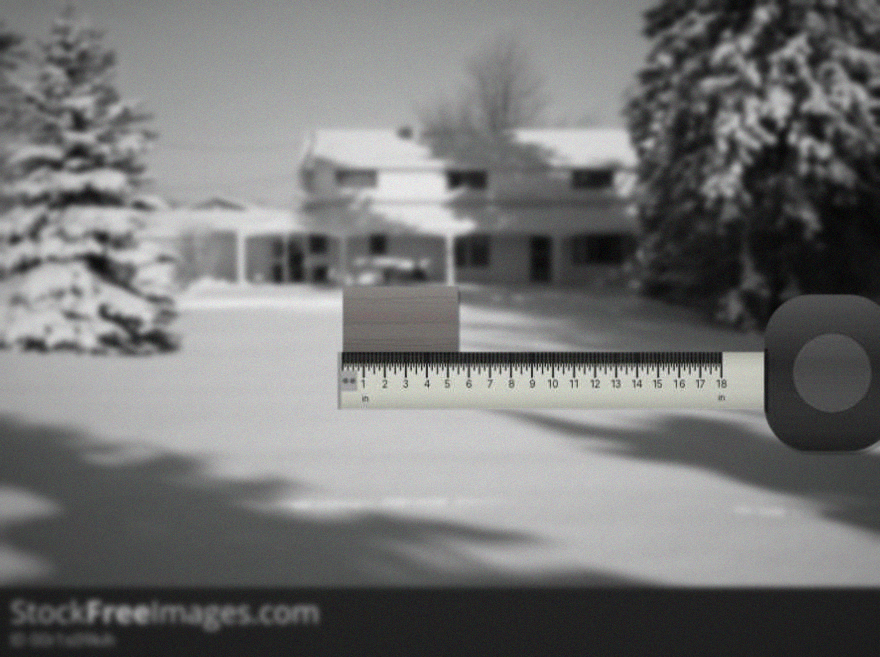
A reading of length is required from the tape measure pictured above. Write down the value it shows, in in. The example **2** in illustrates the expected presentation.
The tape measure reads **5.5** in
